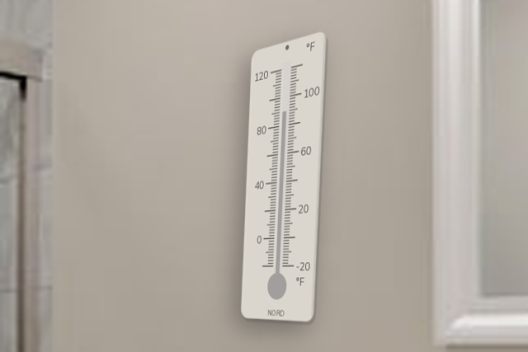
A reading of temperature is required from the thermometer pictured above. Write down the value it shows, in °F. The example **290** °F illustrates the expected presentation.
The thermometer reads **90** °F
